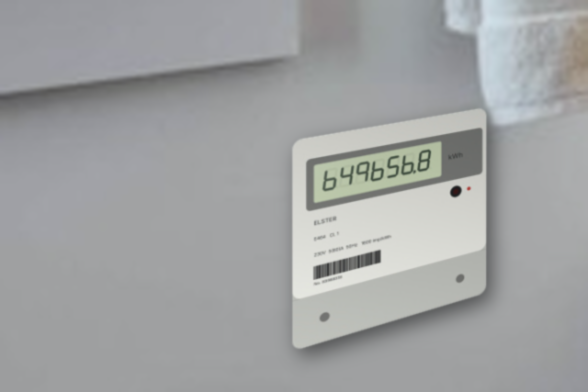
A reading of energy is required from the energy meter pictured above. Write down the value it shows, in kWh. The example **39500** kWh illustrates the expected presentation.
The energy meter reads **649656.8** kWh
